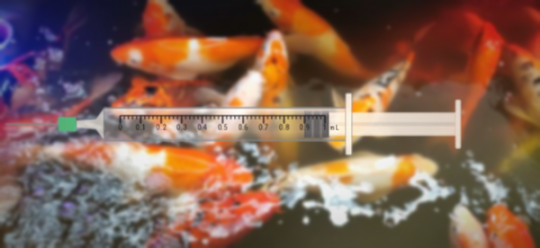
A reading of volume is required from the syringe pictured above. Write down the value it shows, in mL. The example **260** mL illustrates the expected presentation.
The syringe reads **0.9** mL
